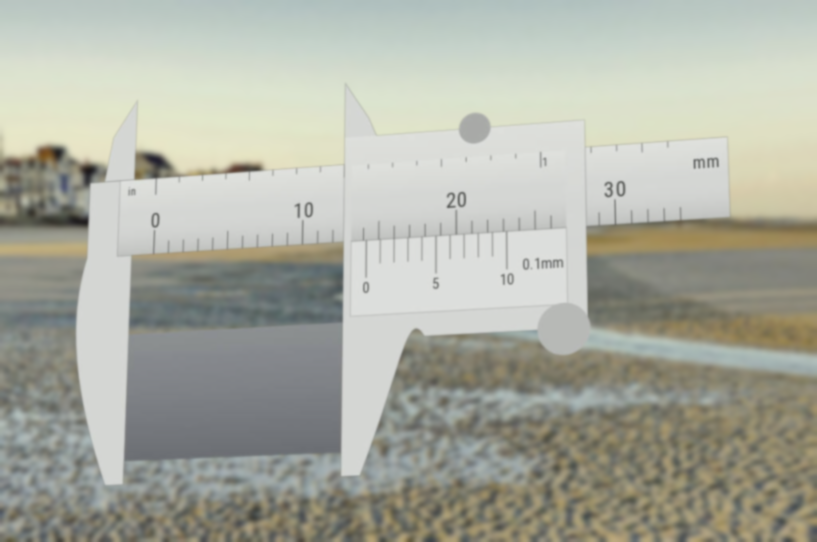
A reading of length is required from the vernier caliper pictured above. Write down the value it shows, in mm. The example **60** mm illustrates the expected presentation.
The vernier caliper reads **14.2** mm
